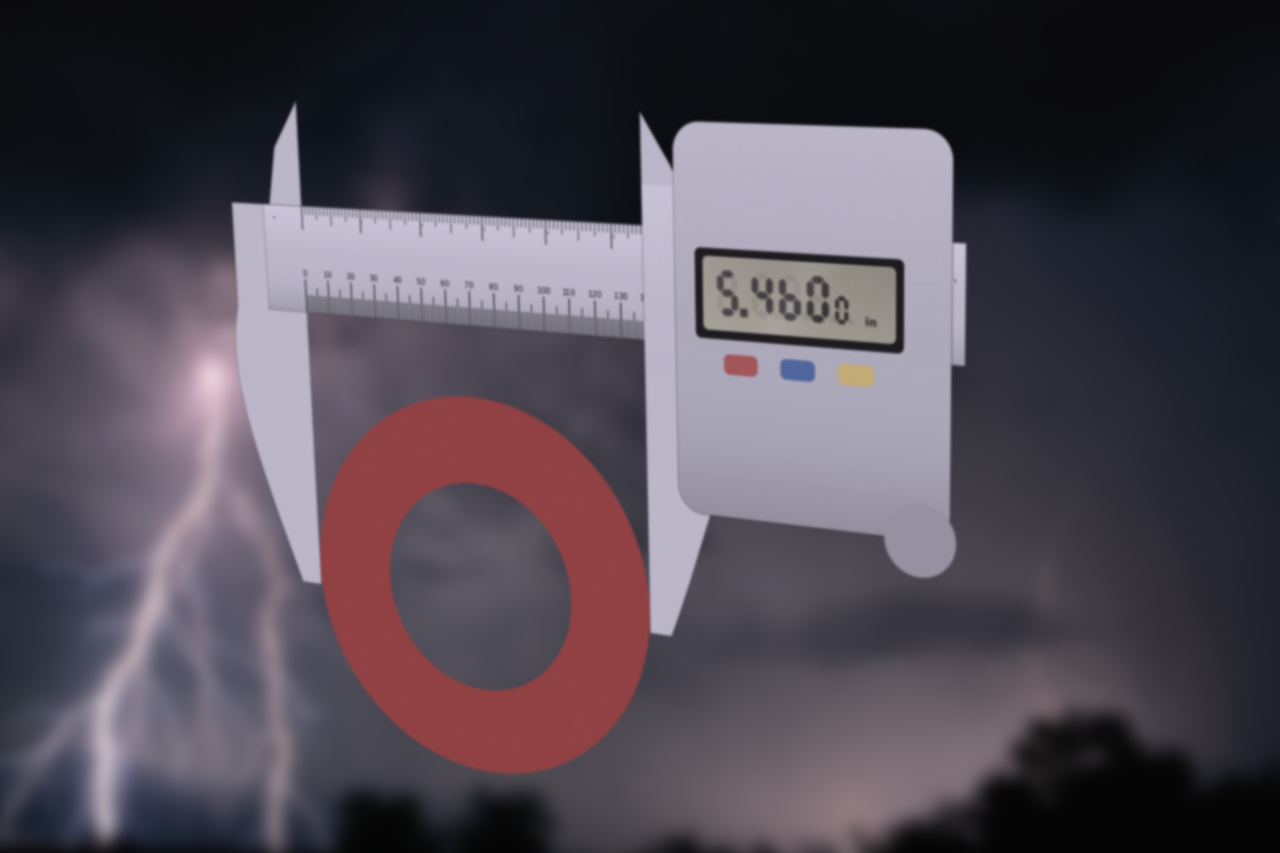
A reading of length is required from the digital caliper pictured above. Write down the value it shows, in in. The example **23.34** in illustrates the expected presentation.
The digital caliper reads **5.4600** in
